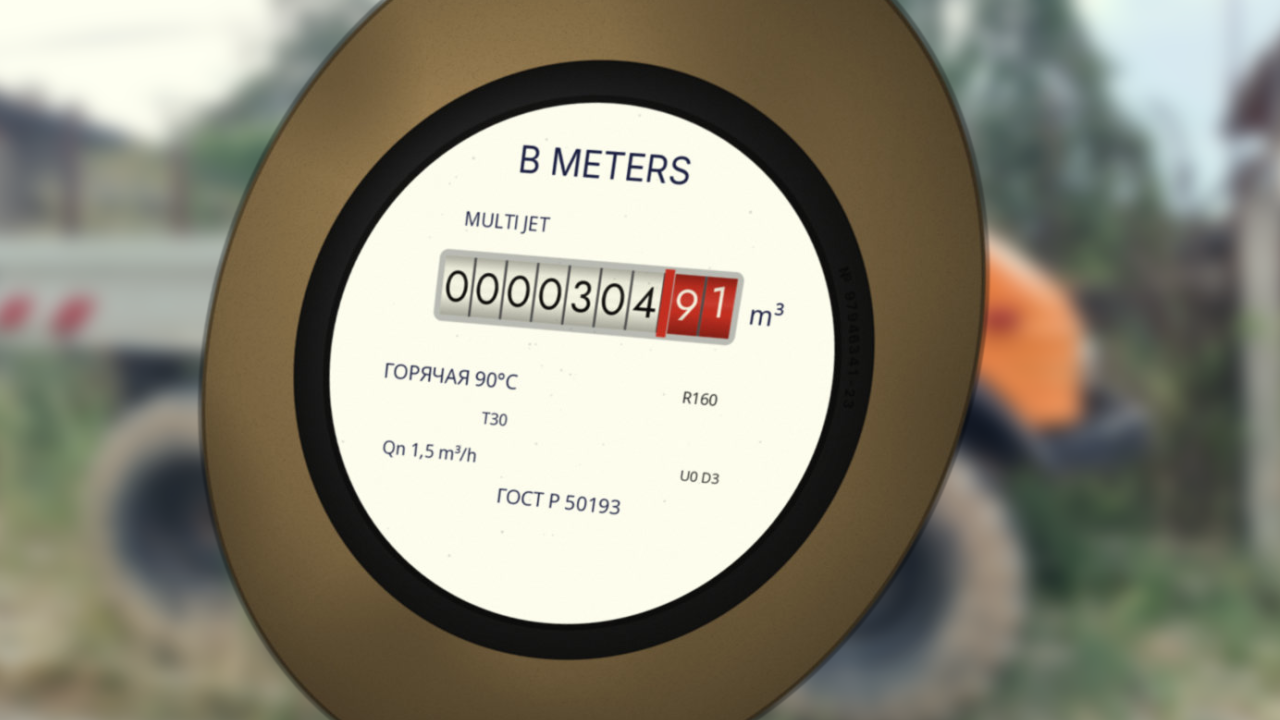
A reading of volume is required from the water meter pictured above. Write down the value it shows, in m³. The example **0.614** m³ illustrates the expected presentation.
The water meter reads **304.91** m³
